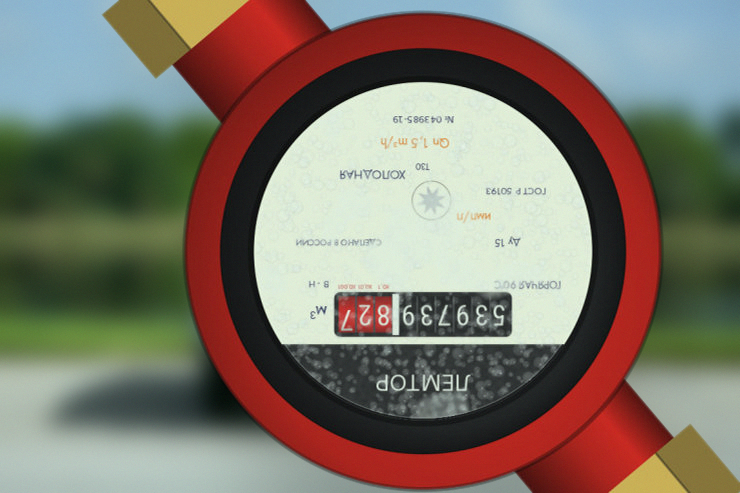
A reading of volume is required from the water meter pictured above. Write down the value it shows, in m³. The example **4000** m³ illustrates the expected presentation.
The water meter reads **539739.827** m³
